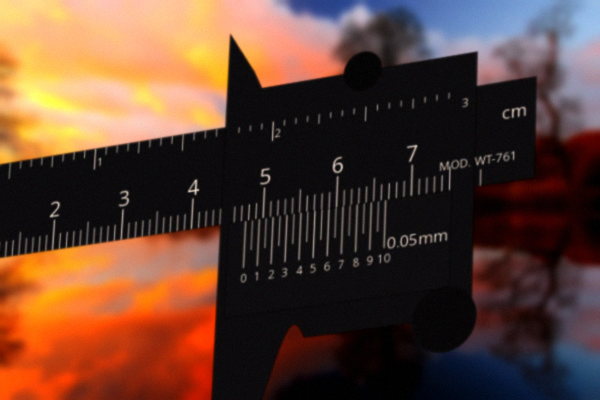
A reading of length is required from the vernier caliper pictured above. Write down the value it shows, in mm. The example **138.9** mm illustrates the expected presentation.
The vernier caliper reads **47.6** mm
